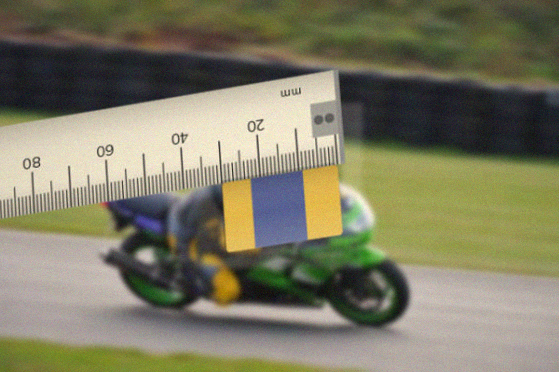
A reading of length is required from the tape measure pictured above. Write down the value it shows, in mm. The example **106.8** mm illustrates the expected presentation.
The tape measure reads **30** mm
